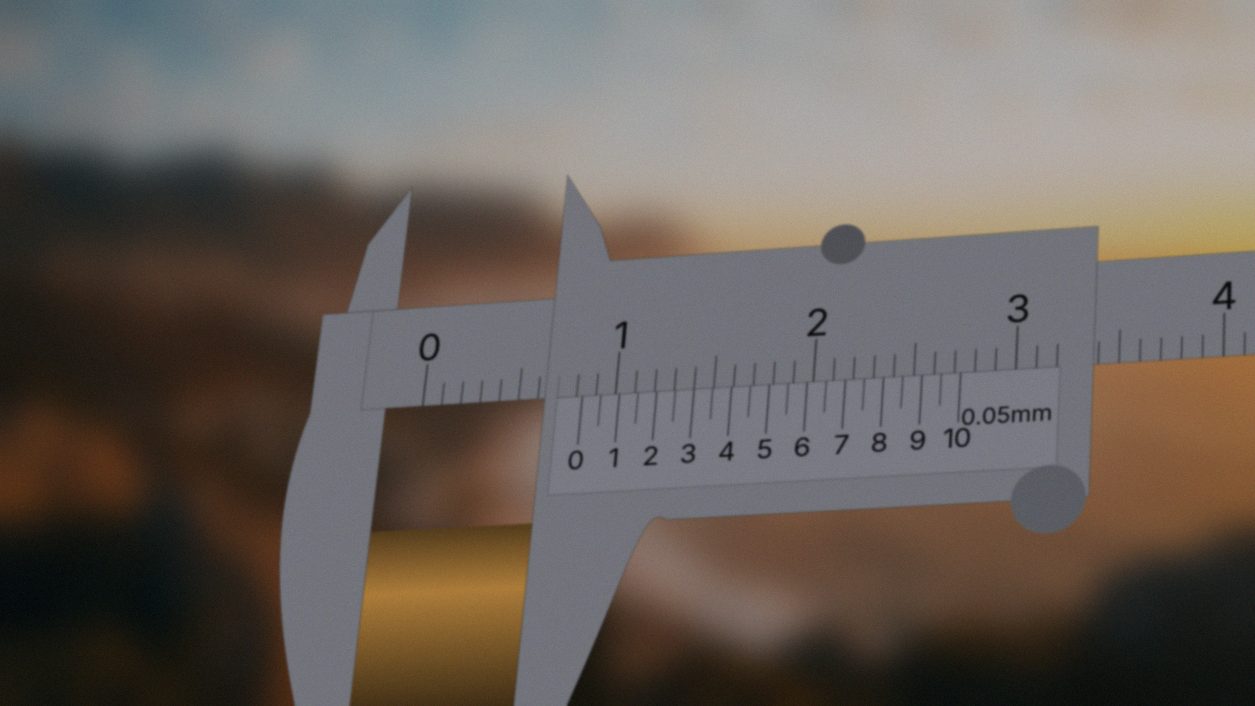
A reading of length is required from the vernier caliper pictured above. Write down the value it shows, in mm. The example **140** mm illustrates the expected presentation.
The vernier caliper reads **8.3** mm
